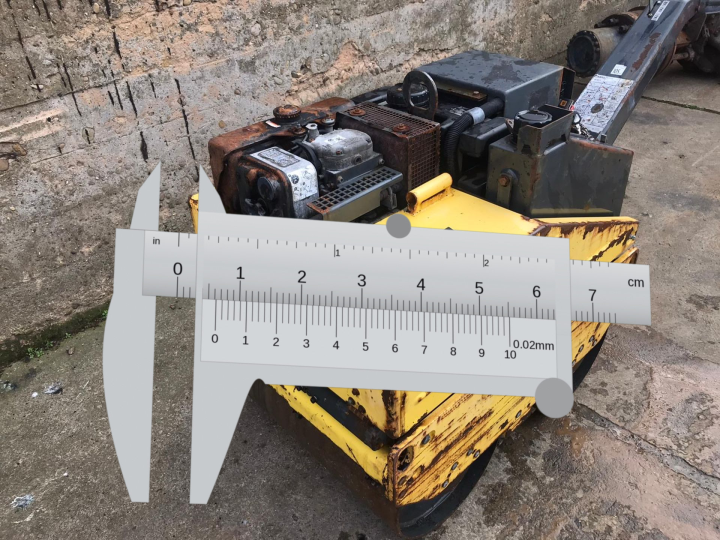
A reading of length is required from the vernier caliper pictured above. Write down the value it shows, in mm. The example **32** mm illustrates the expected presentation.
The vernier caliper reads **6.2** mm
